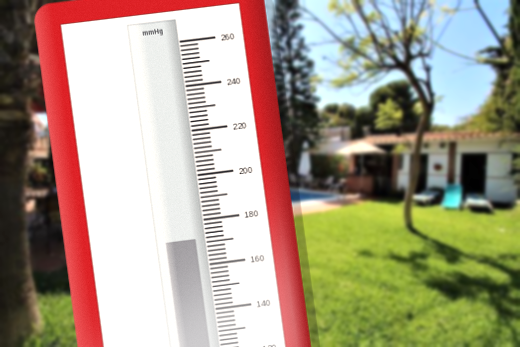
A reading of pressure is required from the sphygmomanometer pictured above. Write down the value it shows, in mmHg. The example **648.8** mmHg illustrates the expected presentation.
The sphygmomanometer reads **172** mmHg
